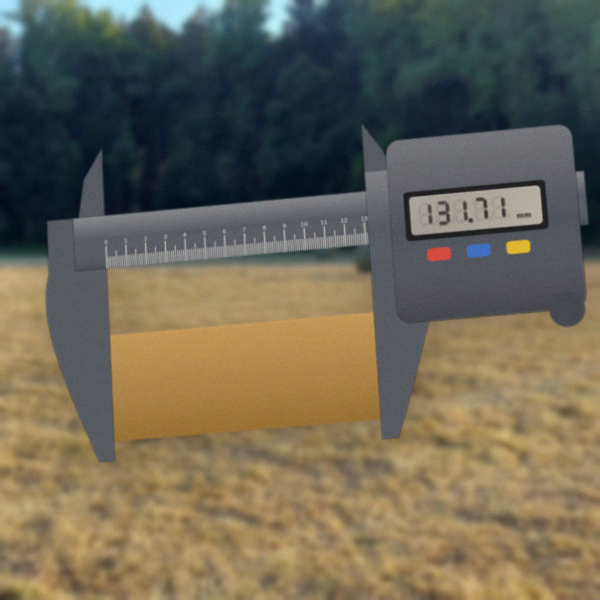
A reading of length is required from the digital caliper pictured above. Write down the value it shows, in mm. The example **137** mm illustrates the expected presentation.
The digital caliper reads **131.71** mm
